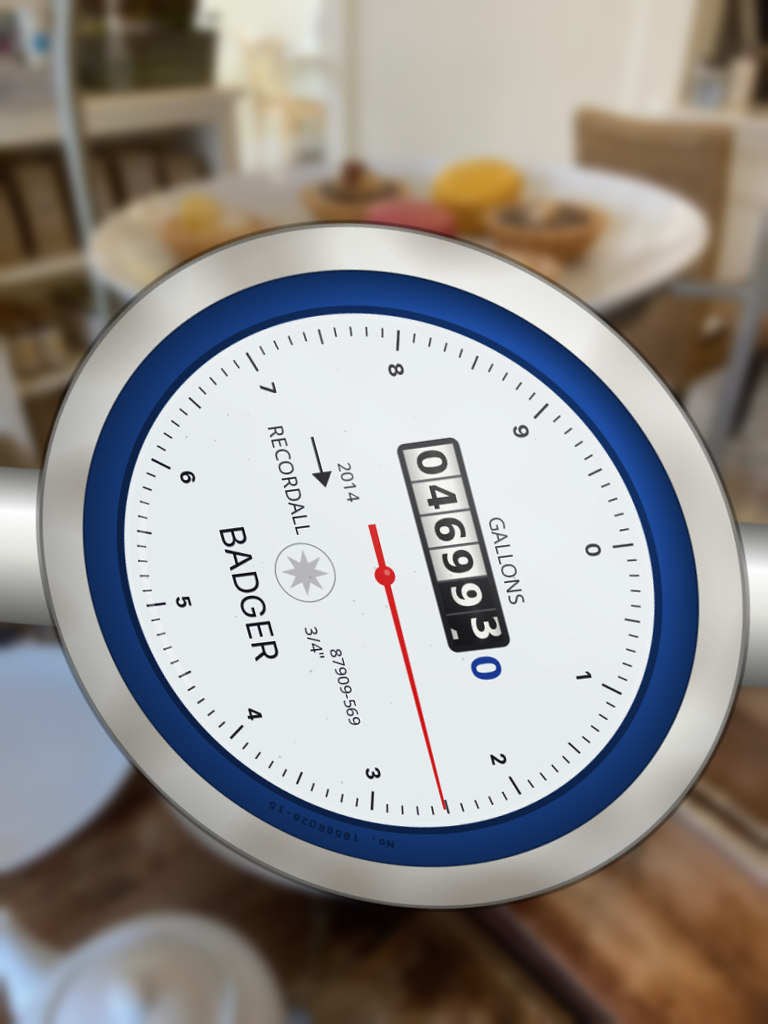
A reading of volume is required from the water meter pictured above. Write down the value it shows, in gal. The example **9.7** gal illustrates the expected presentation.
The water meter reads **469932.5** gal
